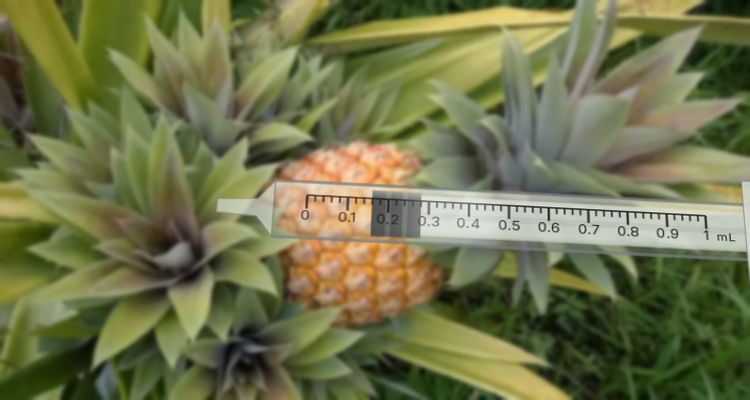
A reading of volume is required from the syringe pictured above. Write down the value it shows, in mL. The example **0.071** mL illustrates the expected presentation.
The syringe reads **0.16** mL
